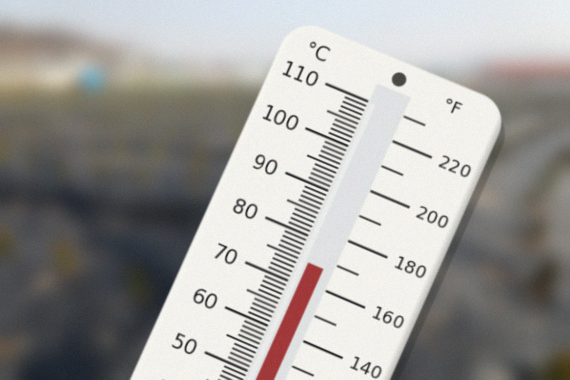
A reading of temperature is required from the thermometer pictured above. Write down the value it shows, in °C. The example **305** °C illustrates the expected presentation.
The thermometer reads **75** °C
